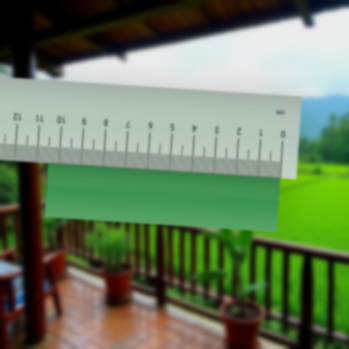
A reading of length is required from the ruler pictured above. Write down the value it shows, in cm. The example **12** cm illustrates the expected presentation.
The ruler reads **10.5** cm
